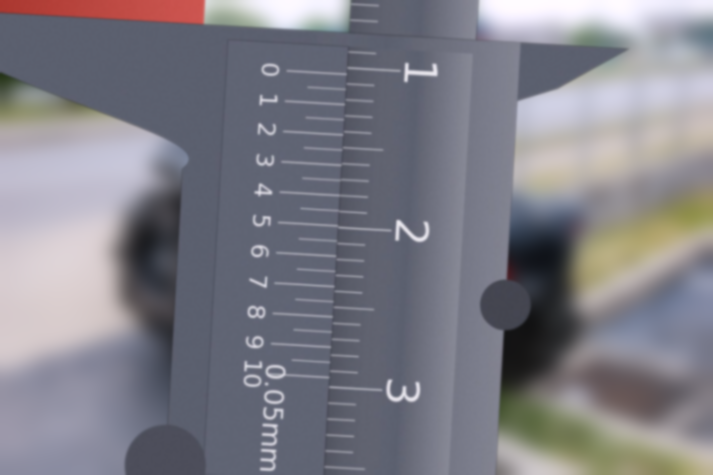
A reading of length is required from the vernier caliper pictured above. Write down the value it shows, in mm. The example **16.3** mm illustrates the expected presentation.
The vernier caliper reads **10.4** mm
